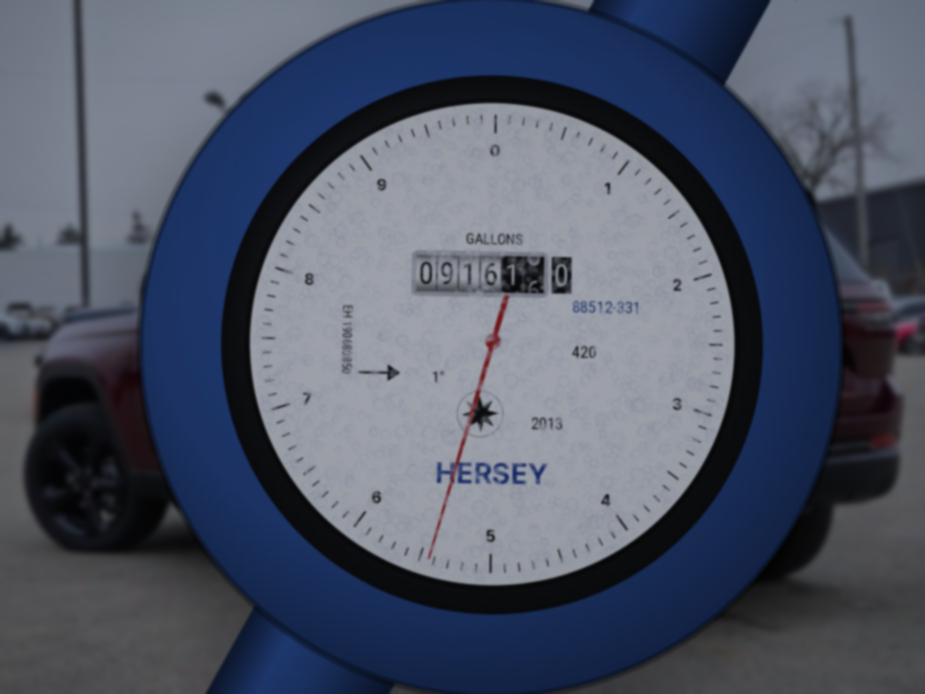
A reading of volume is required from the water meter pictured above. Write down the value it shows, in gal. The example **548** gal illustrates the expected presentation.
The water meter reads **916155.4** gal
